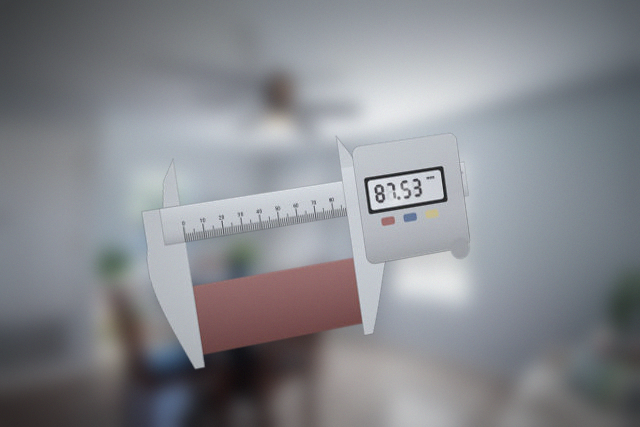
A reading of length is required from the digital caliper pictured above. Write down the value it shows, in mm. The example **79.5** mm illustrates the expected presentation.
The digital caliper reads **87.53** mm
